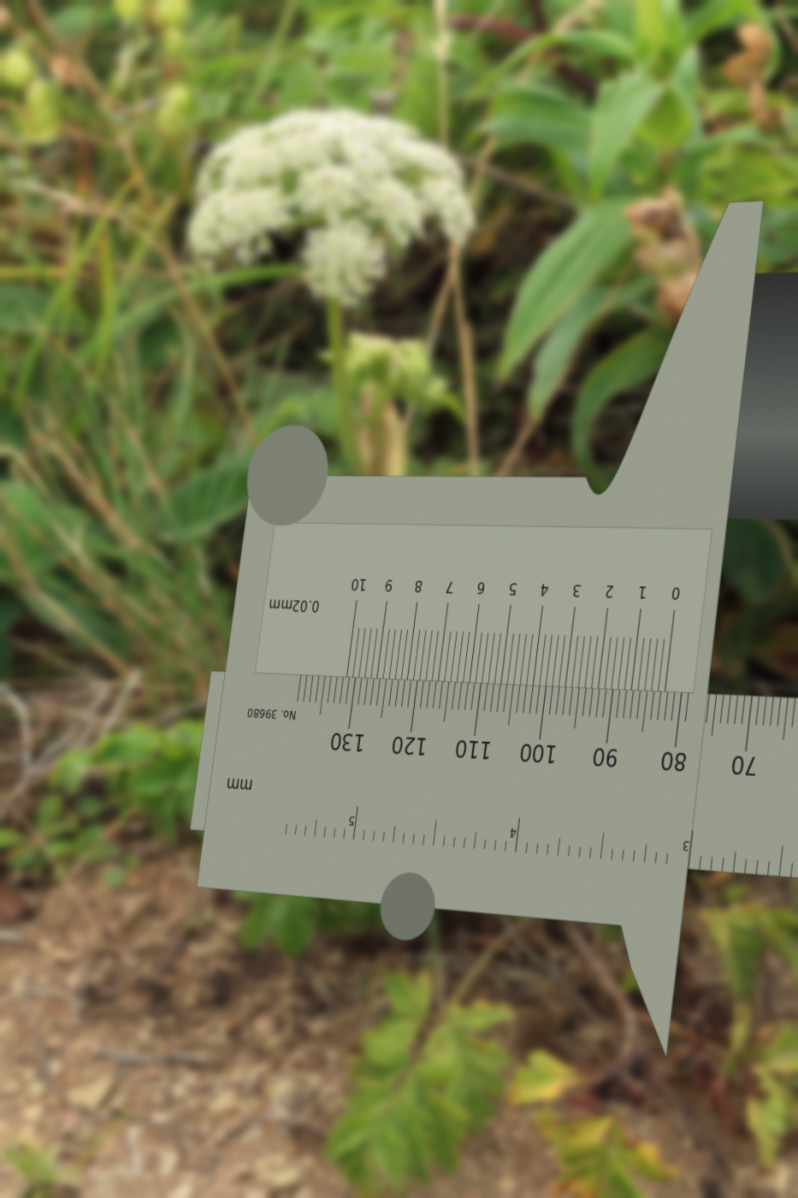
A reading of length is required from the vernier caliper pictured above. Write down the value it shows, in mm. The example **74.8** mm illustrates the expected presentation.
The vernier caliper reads **82.4** mm
